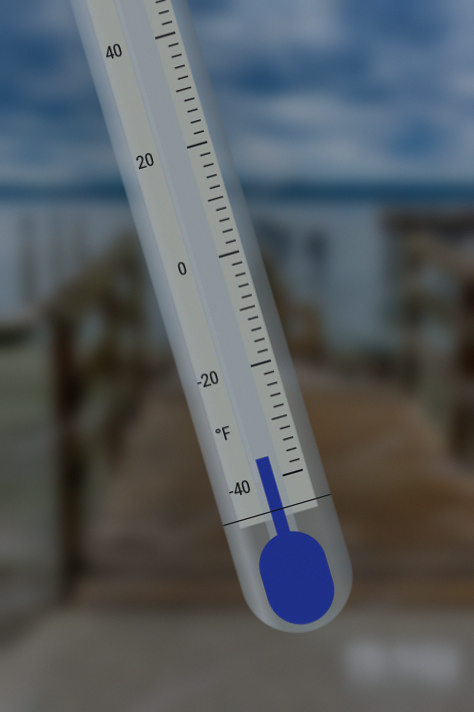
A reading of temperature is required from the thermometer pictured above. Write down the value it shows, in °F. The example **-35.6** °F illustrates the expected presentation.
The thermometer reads **-36** °F
